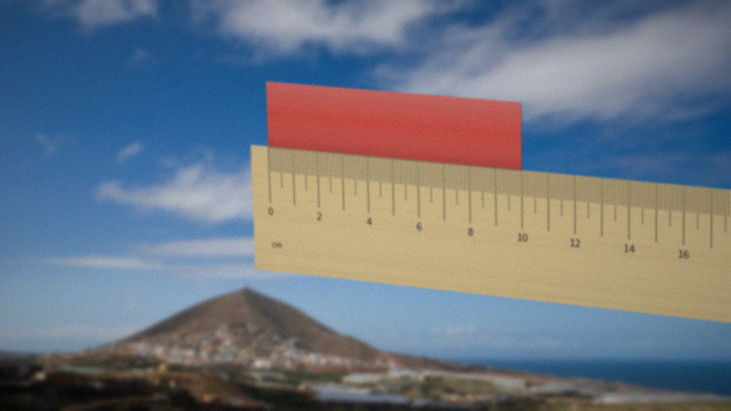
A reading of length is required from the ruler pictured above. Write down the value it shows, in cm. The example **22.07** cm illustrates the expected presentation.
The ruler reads **10** cm
